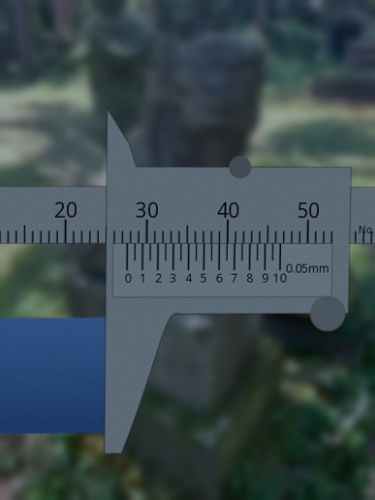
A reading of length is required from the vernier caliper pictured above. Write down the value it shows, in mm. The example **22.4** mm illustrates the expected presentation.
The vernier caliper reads **27.6** mm
